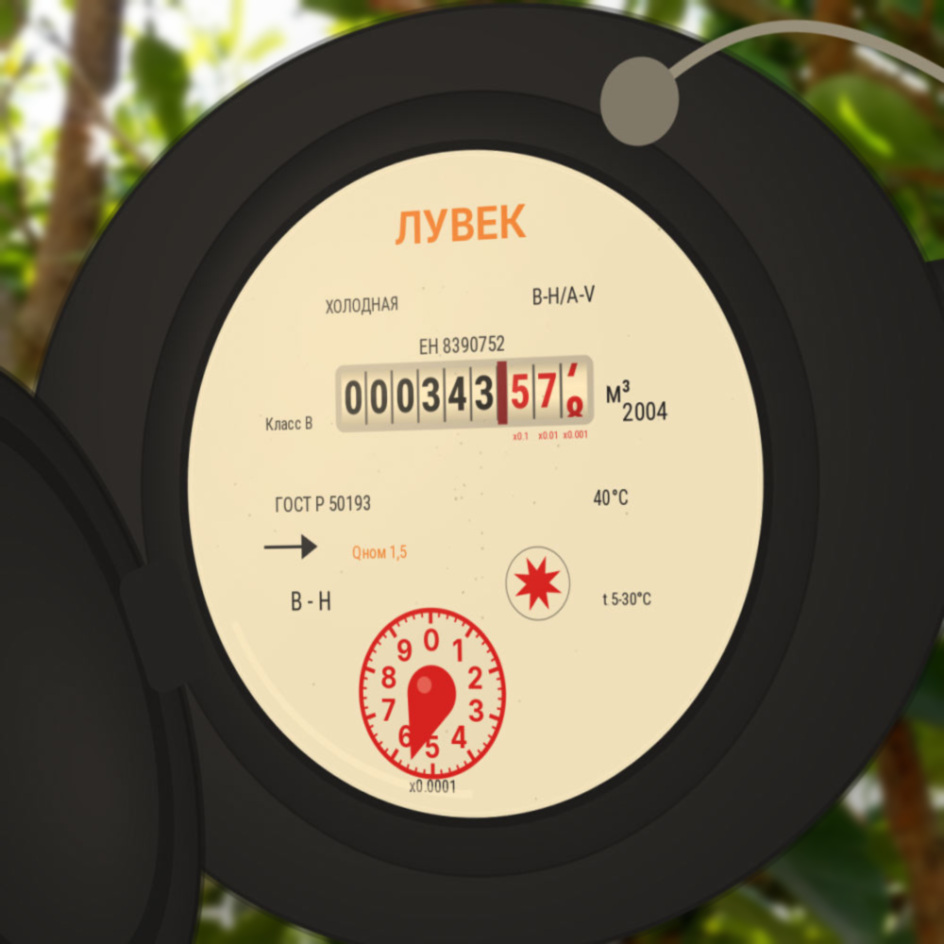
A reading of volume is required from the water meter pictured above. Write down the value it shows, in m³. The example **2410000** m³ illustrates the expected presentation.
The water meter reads **343.5775** m³
